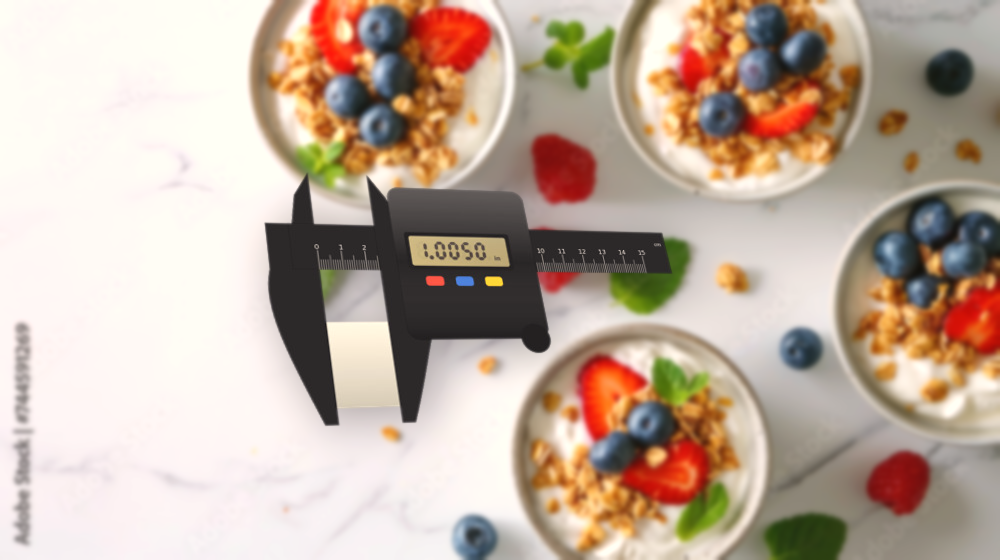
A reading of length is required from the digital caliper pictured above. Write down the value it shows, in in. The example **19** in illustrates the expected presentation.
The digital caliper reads **1.0050** in
